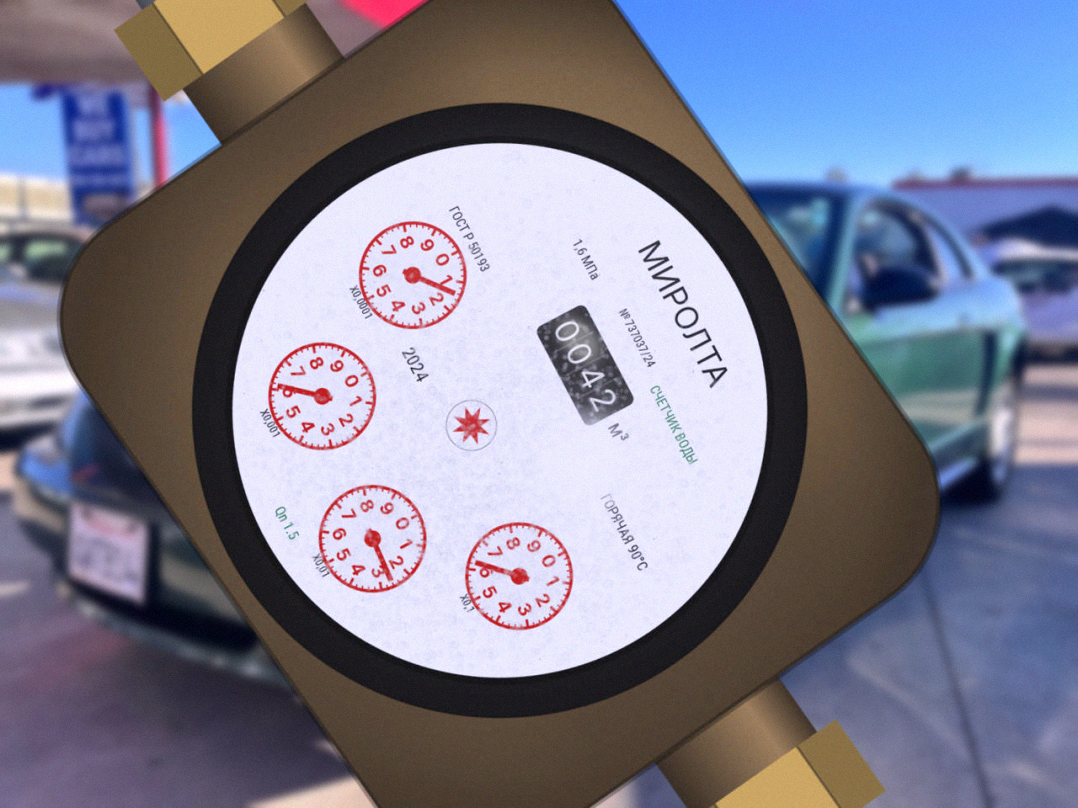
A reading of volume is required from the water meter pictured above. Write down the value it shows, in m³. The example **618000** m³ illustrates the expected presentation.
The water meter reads **42.6261** m³
